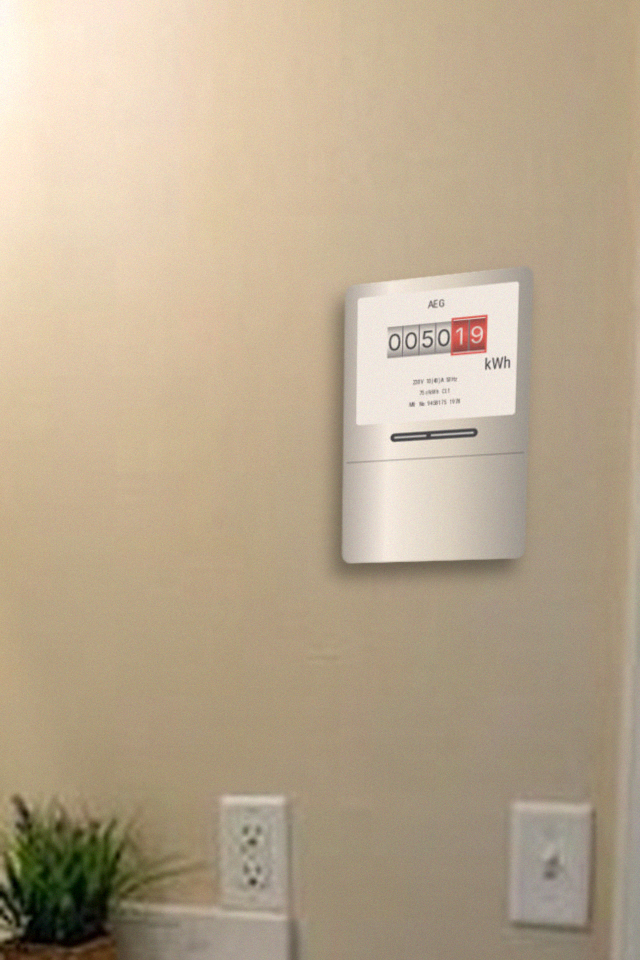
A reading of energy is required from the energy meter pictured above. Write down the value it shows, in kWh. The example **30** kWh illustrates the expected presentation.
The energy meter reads **50.19** kWh
